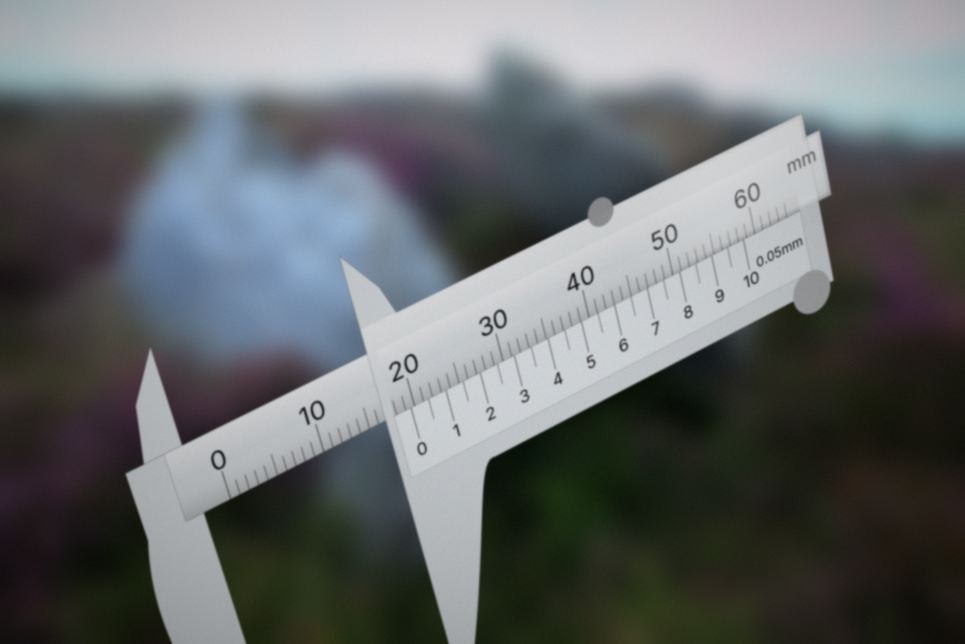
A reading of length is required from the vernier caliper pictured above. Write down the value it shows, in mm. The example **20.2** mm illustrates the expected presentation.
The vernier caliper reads **19.6** mm
